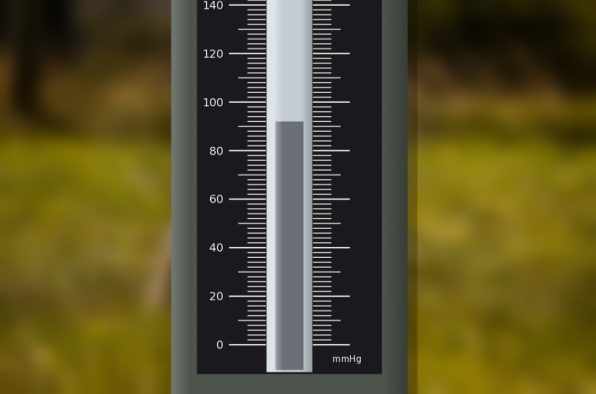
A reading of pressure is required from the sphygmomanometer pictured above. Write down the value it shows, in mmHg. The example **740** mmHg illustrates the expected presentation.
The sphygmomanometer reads **92** mmHg
